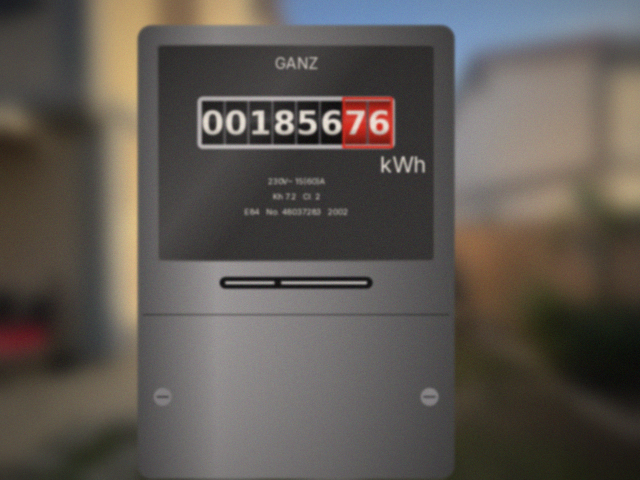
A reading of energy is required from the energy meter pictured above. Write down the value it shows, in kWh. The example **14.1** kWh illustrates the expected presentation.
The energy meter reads **1856.76** kWh
